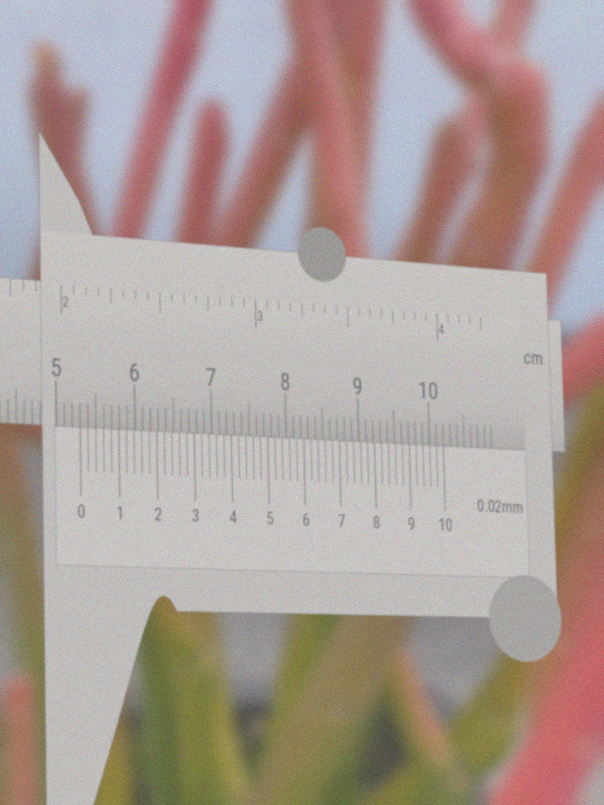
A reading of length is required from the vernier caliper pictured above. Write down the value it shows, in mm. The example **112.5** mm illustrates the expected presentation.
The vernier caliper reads **53.0** mm
